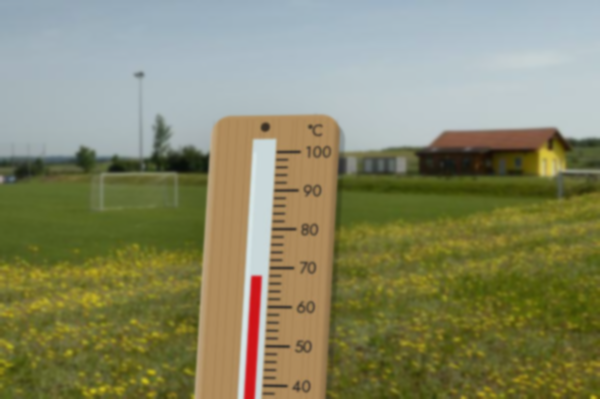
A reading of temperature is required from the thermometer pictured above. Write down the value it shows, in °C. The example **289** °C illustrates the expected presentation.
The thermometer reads **68** °C
